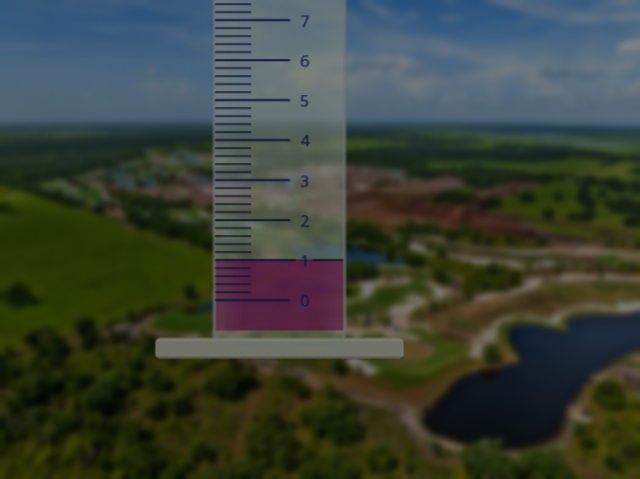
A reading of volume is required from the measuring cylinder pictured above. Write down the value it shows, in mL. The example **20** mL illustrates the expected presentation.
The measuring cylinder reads **1** mL
